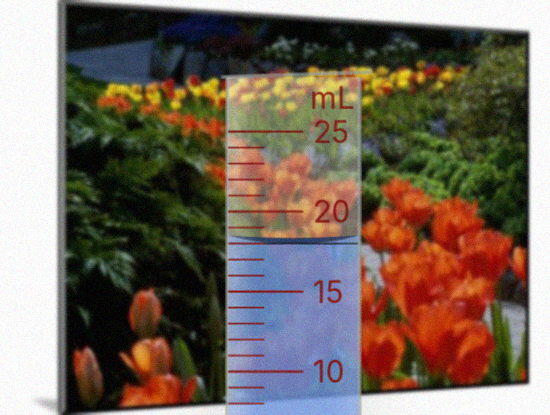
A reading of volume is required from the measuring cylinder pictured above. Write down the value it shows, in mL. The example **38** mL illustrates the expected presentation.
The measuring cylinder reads **18** mL
